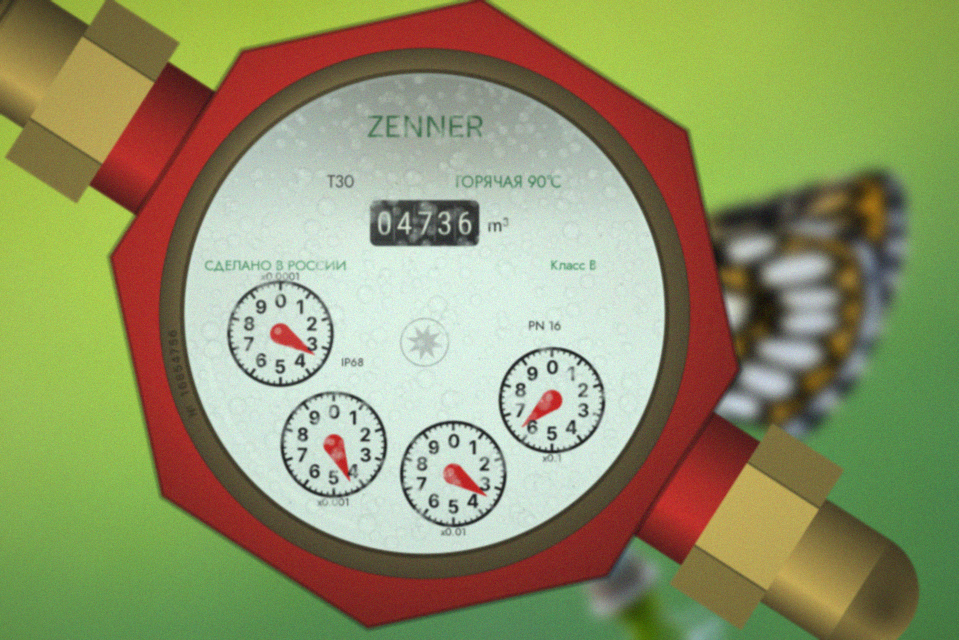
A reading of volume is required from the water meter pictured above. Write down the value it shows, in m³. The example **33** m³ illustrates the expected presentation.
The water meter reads **4736.6343** m³
